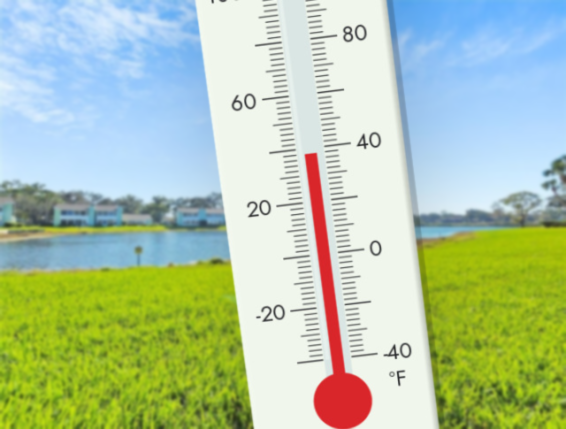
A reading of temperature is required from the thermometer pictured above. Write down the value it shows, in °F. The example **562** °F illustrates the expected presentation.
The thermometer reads **38** °F
